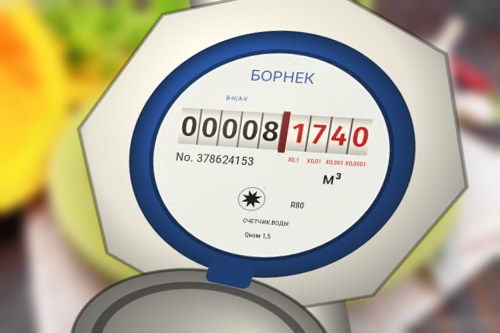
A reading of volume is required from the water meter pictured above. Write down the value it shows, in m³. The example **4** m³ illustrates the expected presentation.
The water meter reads **8.1740** m³
